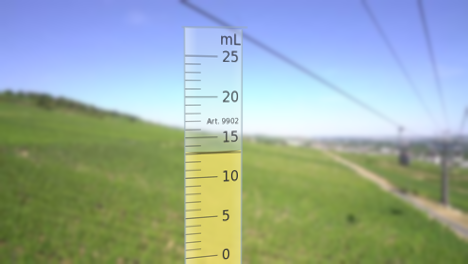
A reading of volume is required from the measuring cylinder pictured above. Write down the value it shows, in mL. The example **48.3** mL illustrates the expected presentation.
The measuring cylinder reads **13** mL
